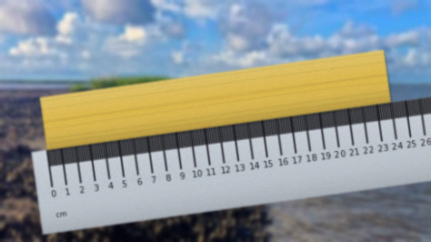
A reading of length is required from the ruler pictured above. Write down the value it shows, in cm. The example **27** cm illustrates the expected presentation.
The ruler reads **24** cm
